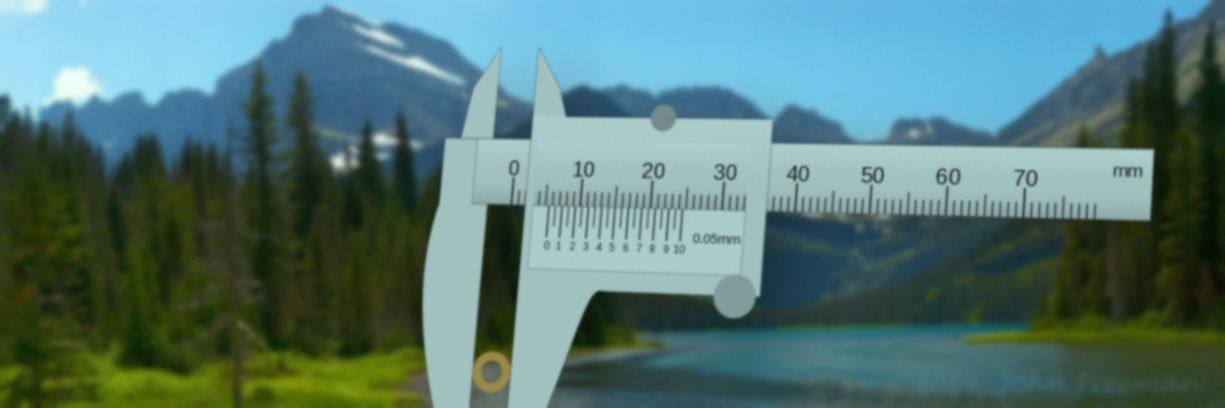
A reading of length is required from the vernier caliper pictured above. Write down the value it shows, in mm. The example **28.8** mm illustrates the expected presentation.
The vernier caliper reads **5.5** mm
